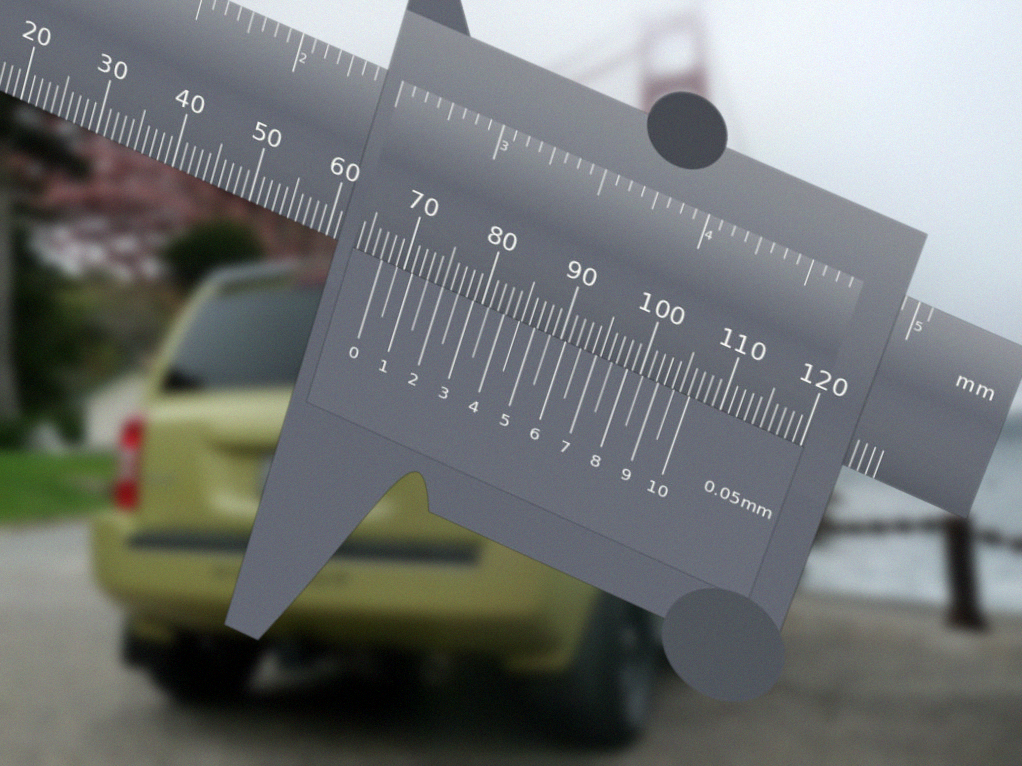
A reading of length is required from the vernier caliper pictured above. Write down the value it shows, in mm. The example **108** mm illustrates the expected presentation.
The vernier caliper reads **67.2** mm
